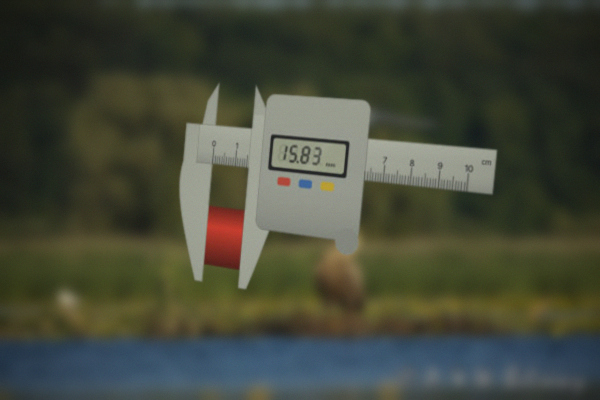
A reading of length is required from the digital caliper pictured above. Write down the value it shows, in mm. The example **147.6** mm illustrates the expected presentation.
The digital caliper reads **15.83** mm
